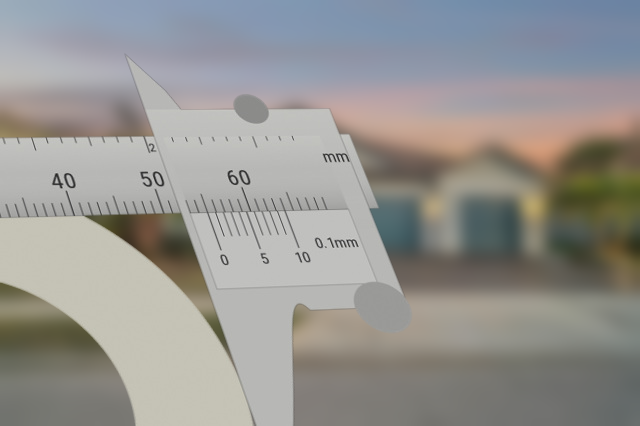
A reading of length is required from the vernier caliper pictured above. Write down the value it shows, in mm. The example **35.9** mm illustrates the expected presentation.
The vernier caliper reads **55.0** mm
